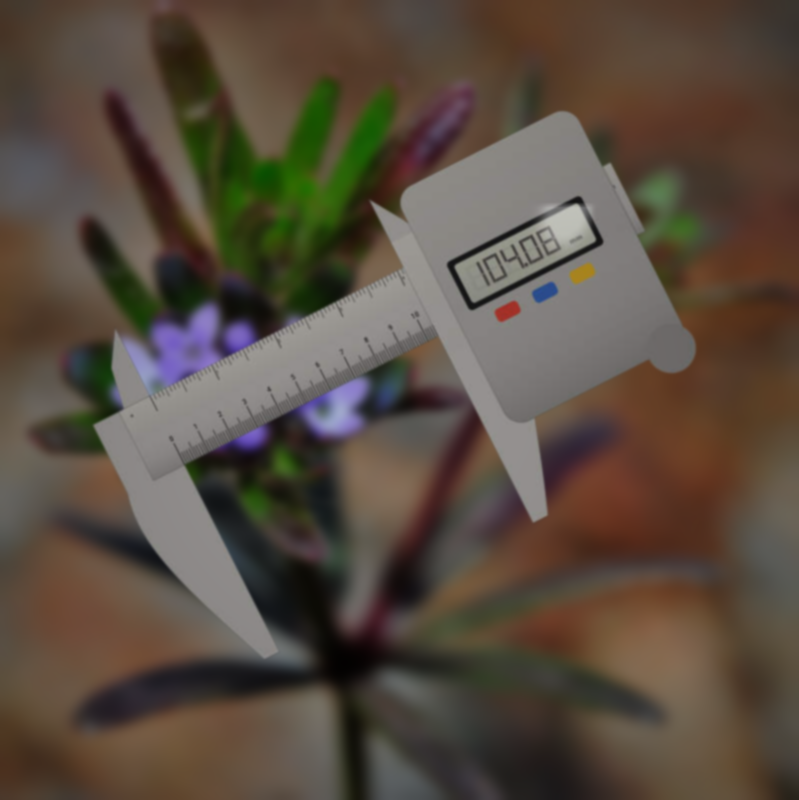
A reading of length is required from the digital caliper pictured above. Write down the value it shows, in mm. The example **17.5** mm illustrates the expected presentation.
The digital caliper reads **104.08** mm
